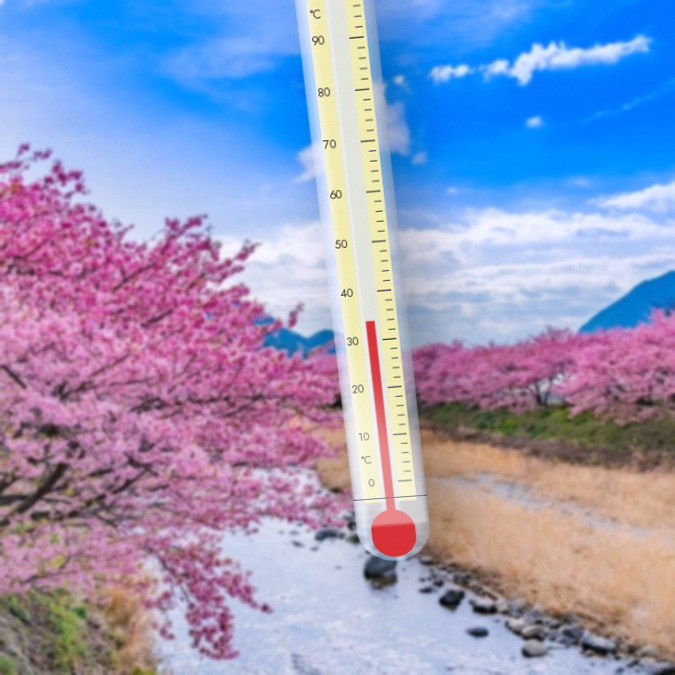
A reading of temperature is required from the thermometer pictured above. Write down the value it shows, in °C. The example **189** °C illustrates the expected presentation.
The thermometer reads **34** °C
